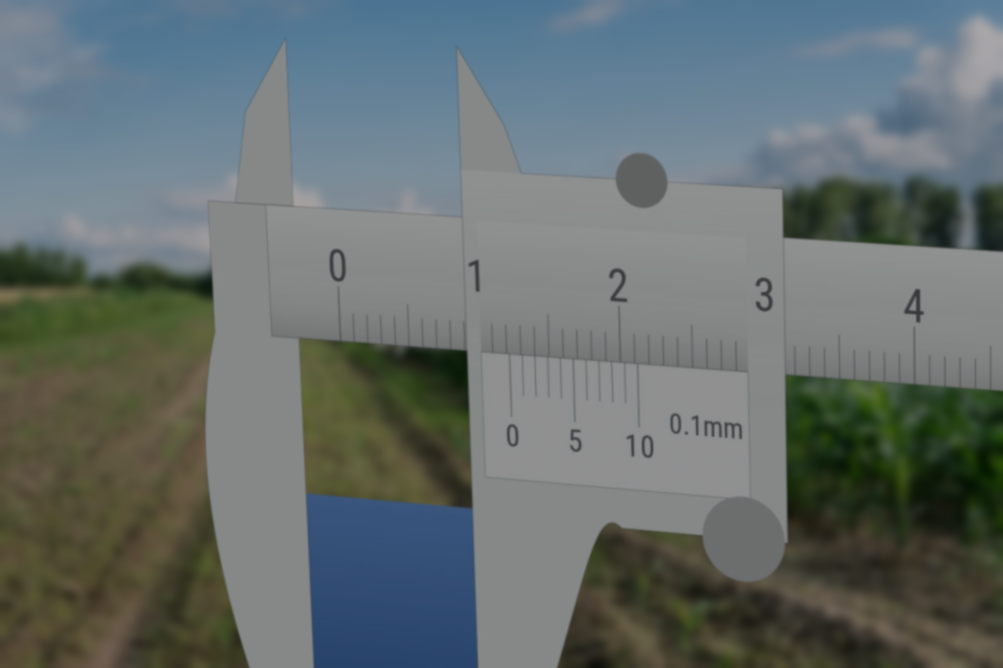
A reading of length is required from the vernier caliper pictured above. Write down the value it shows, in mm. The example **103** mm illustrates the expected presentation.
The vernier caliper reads **12.2** mm
